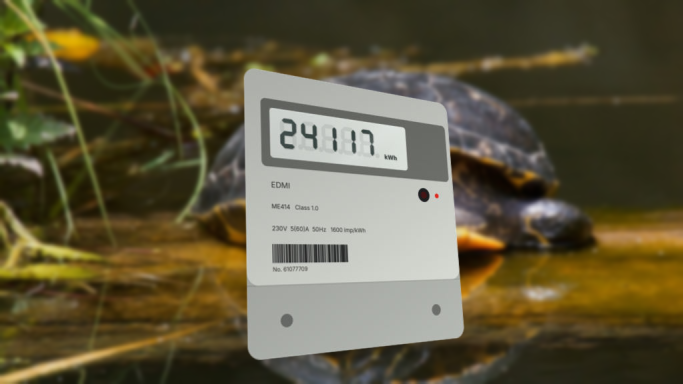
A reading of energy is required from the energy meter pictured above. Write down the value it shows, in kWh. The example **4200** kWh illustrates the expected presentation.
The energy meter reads **24117** kWh
